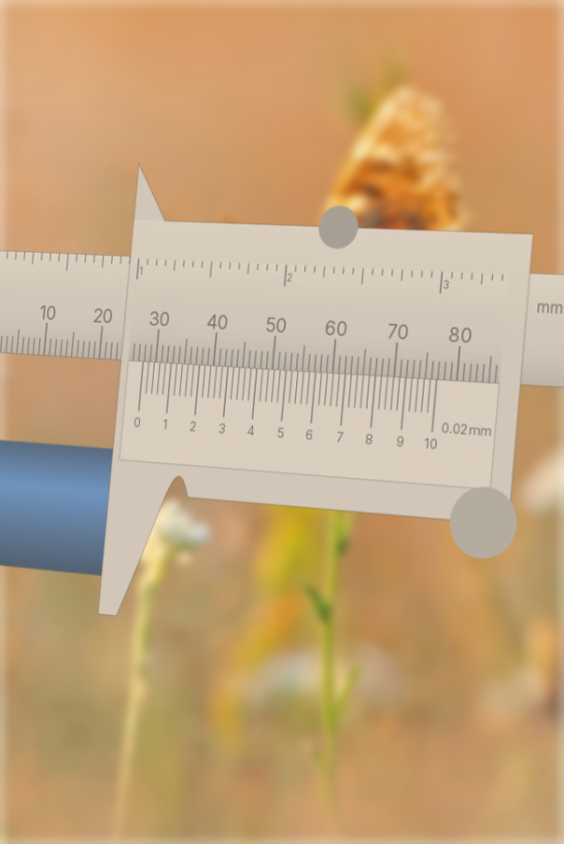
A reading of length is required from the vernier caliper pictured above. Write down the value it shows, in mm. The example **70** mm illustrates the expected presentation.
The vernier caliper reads **27.8** mm
